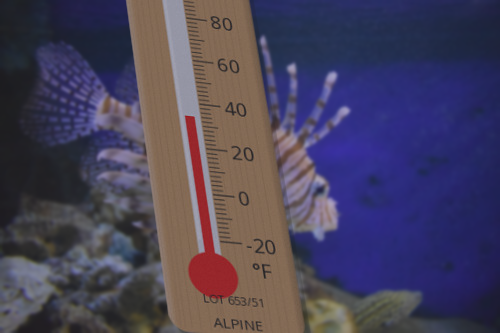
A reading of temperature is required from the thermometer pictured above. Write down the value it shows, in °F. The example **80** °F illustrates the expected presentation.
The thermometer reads **34** °F
